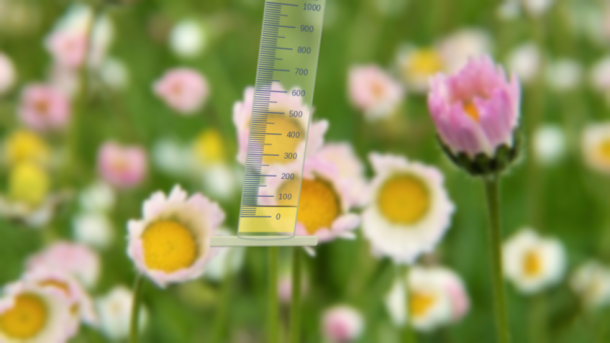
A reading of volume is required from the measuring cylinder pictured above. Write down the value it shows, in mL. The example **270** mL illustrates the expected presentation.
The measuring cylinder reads **50** mL
